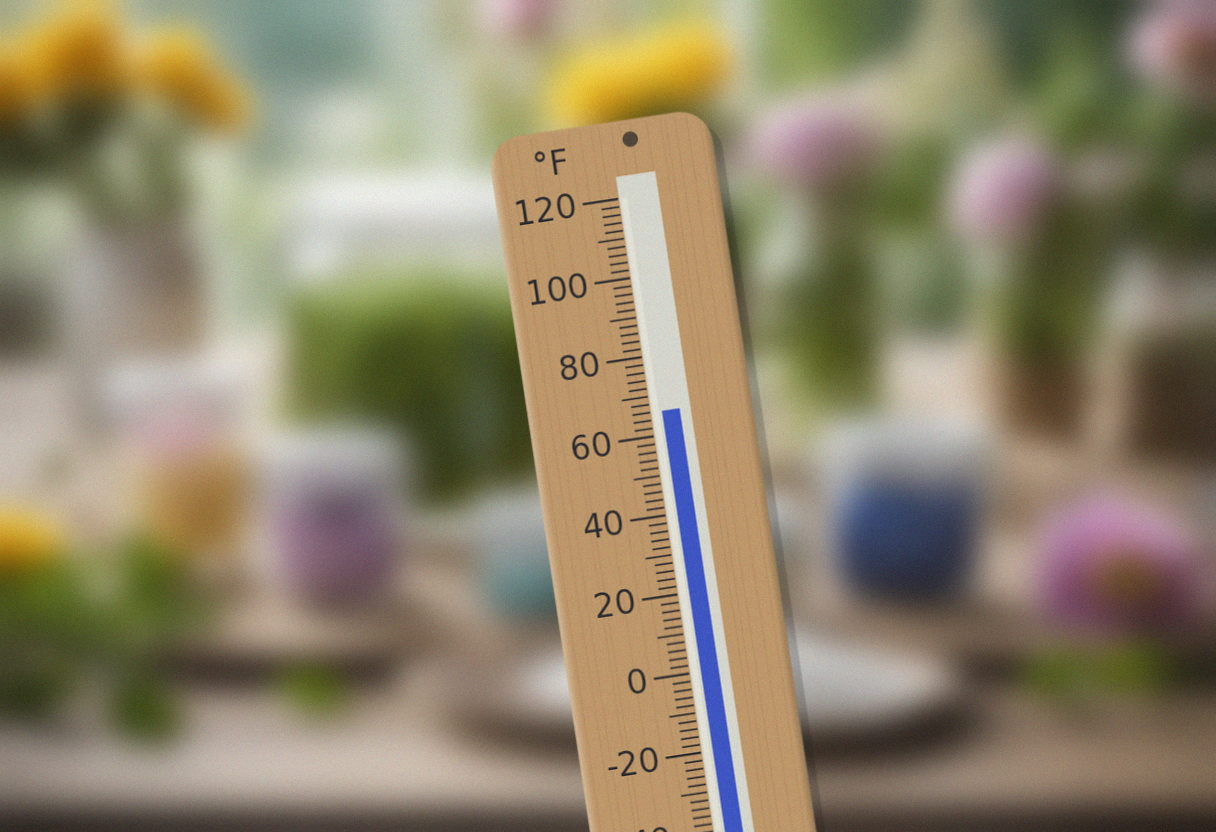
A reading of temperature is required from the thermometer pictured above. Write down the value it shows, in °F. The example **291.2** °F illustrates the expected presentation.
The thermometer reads **66** °F
